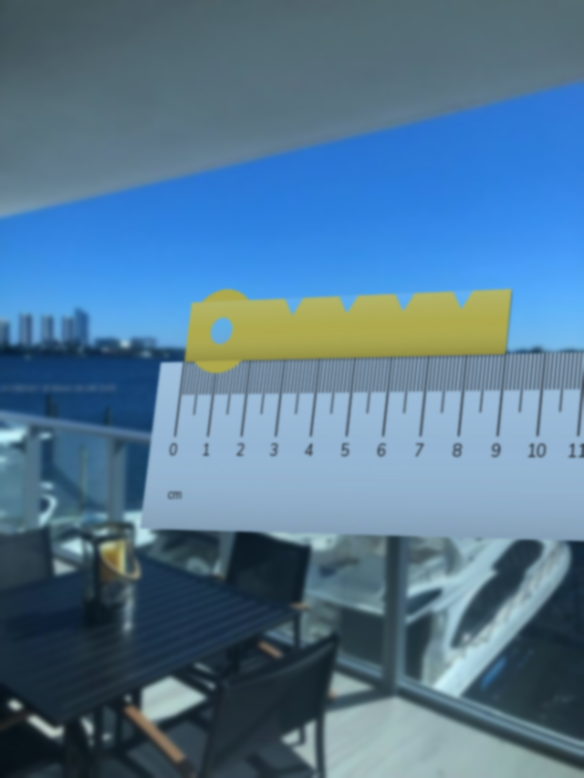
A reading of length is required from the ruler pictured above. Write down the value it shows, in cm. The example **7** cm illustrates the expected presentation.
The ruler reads **9** cm
